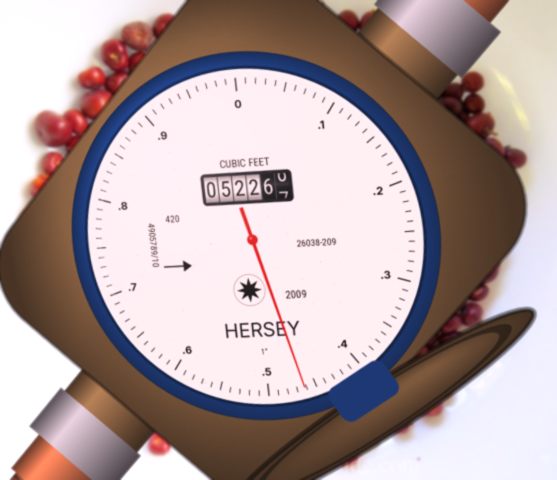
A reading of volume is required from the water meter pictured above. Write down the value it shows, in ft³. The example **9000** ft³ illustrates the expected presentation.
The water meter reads **52266.46** ft³
